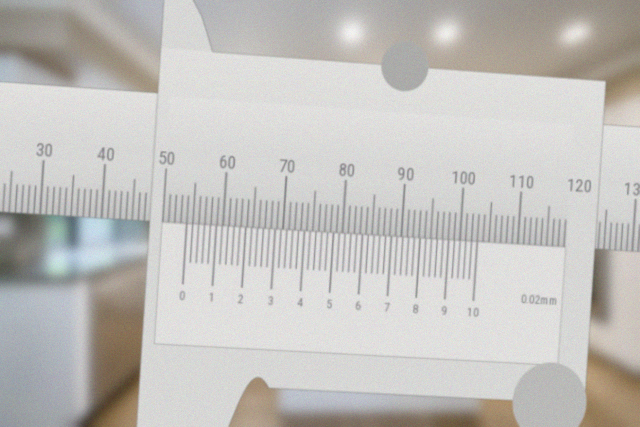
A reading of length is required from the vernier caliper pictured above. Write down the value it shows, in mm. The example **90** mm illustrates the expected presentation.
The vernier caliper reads **54.0** mm
